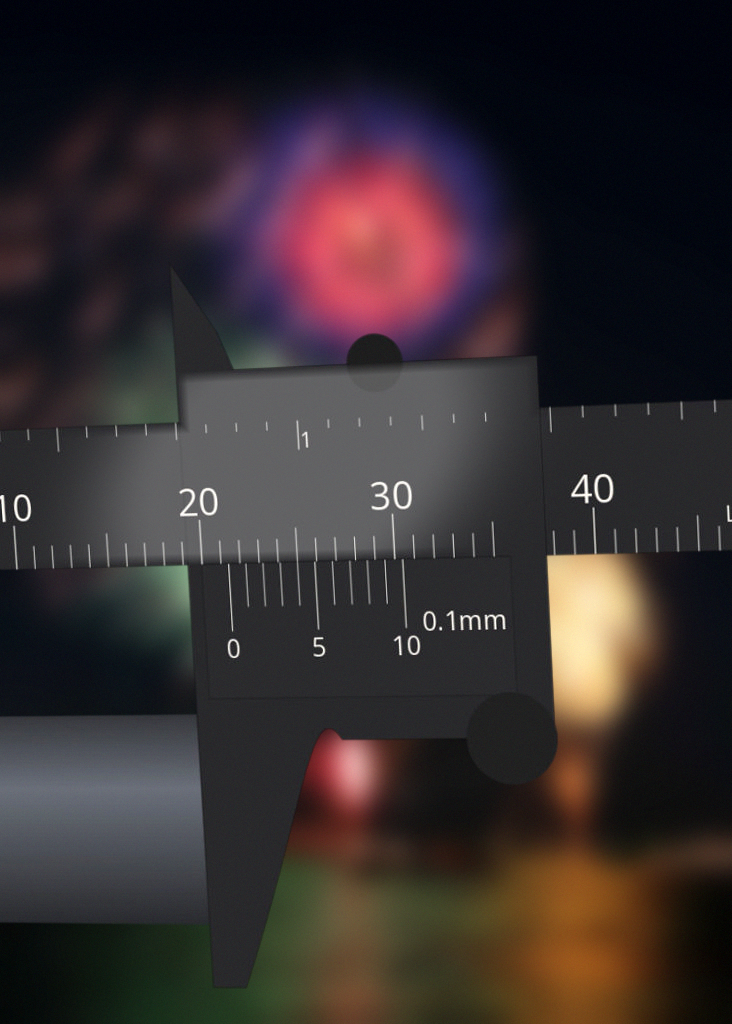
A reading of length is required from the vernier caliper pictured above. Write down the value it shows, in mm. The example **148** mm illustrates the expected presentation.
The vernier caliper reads **21.4** mm
